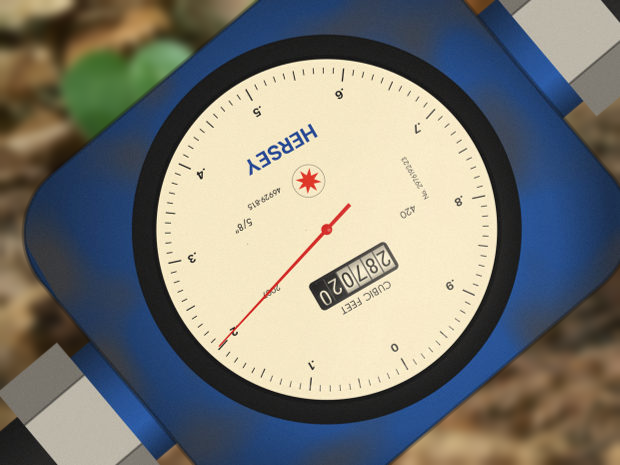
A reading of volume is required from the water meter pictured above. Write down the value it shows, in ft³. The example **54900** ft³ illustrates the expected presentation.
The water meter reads **287020.20** ft³
